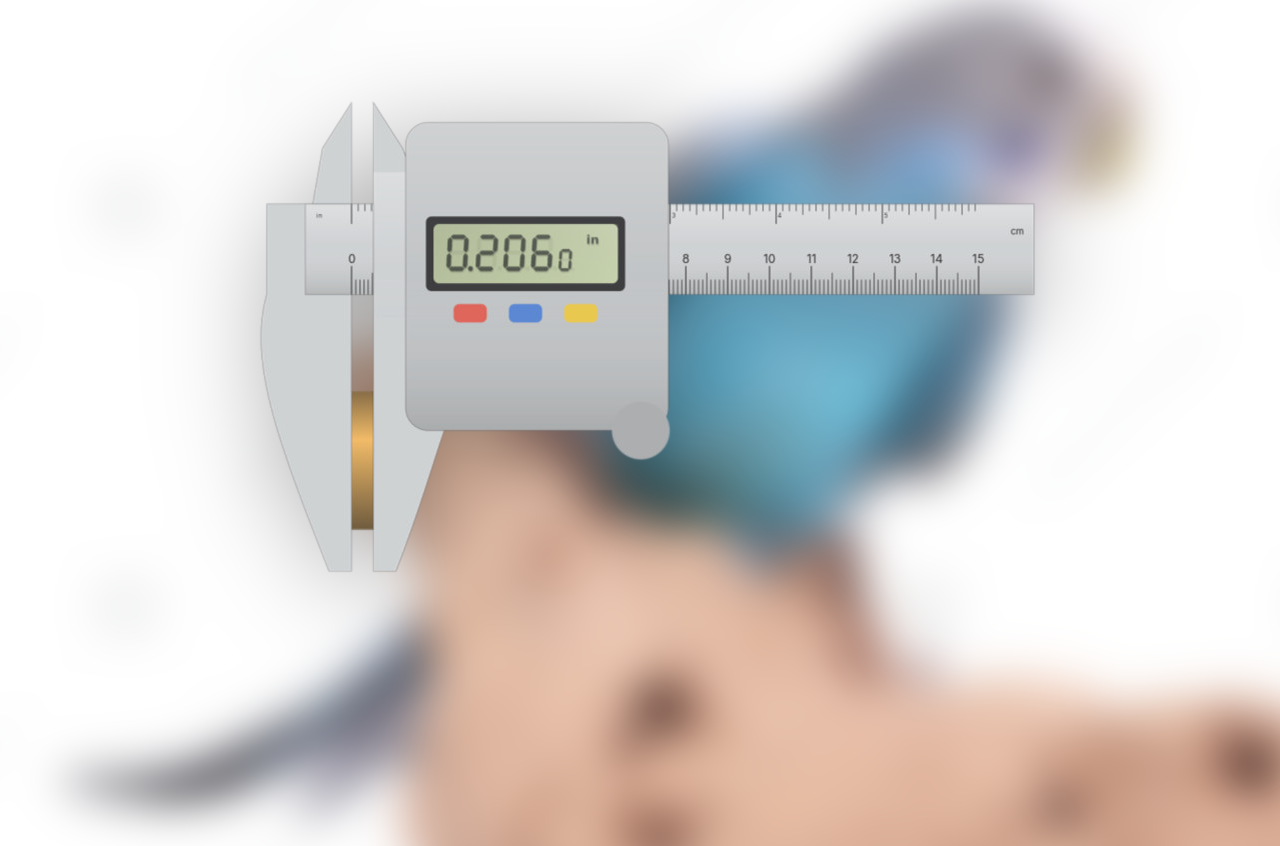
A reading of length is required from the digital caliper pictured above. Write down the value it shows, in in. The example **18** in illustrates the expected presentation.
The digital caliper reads **0.2060** in
